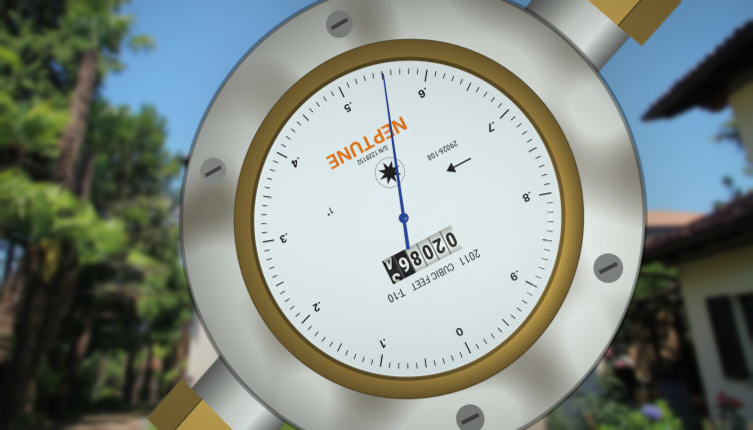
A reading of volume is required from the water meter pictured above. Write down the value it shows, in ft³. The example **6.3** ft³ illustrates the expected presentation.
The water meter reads **20863.55** ft³
